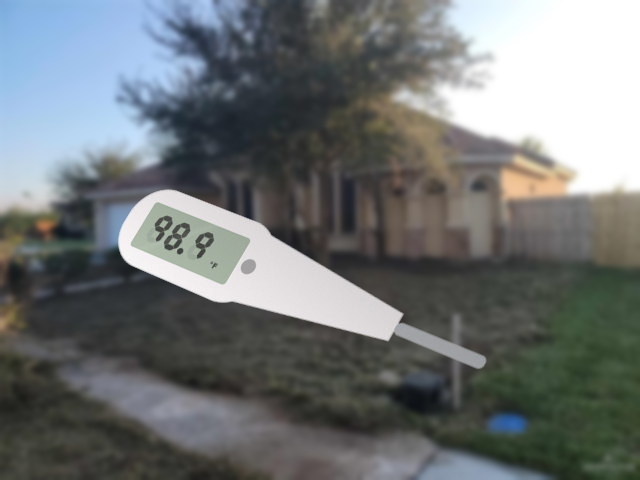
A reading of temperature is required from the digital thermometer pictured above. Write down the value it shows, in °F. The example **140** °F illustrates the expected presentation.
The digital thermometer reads **98.9** °F
